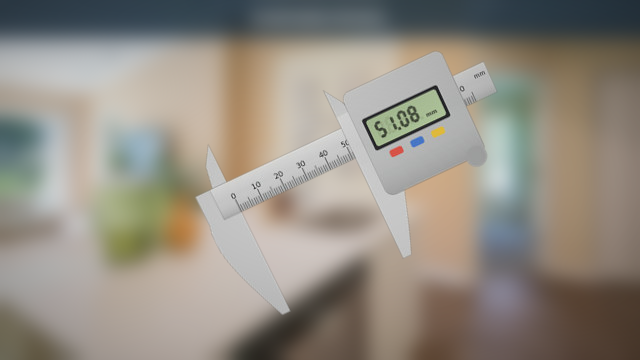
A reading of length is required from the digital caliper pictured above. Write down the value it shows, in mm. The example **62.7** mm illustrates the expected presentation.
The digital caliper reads **51.08** mm
